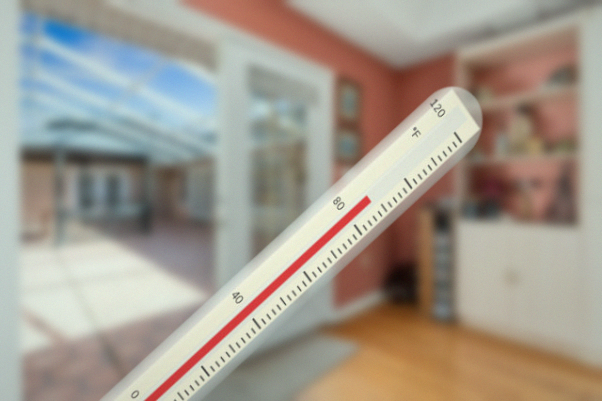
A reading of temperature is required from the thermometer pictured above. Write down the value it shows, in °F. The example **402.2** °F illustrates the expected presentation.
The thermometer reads **88** °F
